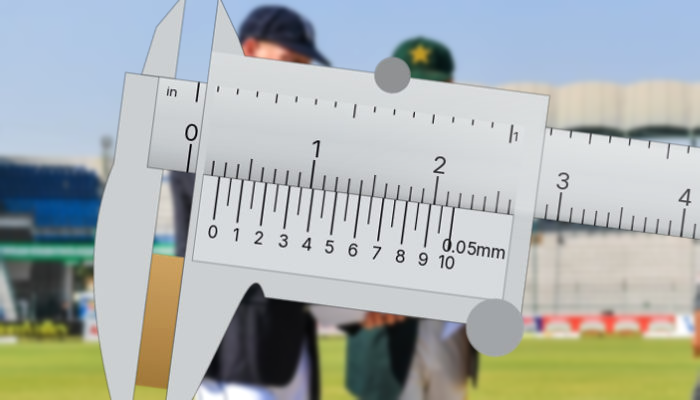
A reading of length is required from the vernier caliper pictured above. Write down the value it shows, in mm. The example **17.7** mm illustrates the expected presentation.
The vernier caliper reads **2.6** mm
